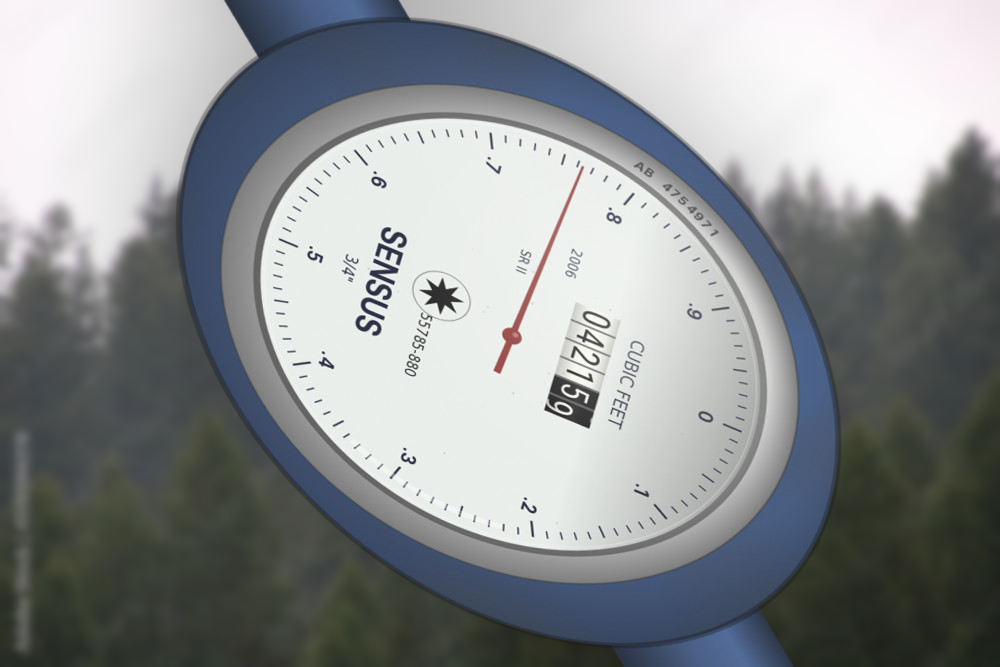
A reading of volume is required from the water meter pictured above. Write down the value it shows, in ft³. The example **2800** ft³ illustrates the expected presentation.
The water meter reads **42158.76** ft³
